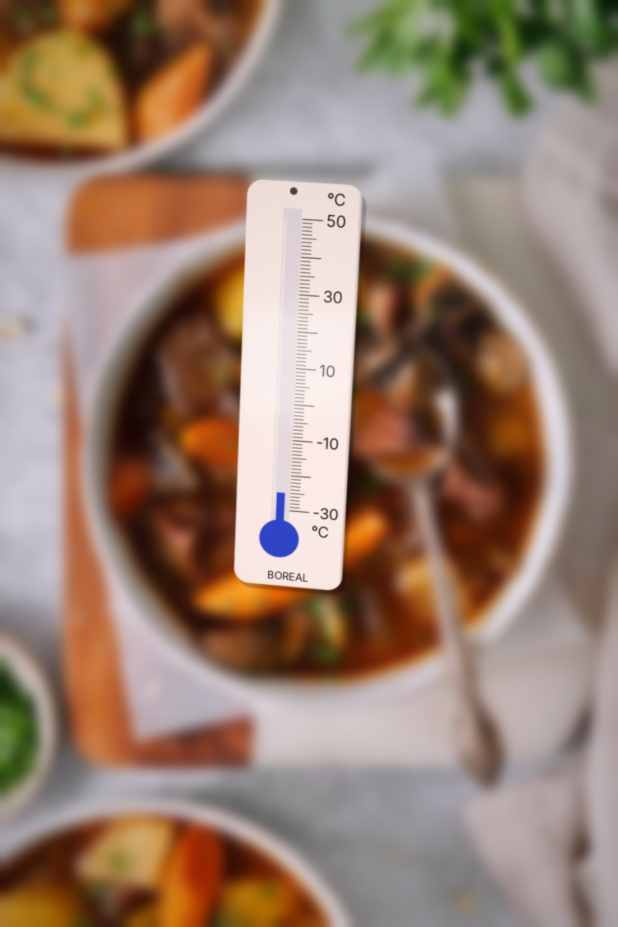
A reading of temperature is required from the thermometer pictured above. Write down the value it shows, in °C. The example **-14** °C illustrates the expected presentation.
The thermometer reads **-25** °C
